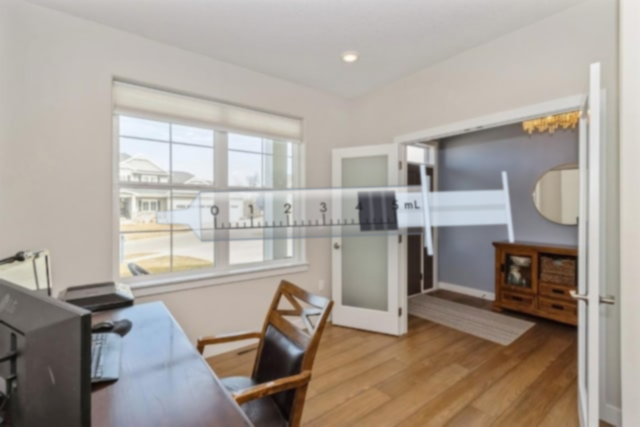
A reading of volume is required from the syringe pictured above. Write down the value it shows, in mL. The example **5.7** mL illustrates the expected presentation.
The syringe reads **4** mL
